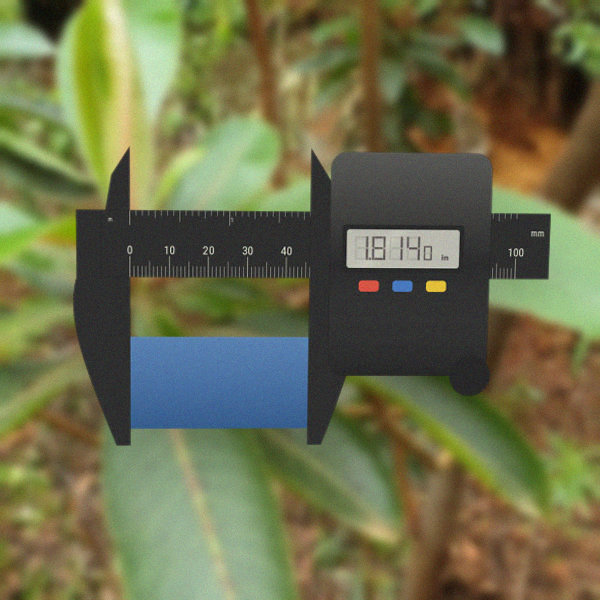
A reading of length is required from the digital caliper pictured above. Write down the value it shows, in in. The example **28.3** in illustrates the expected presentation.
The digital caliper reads **1.8140** in
